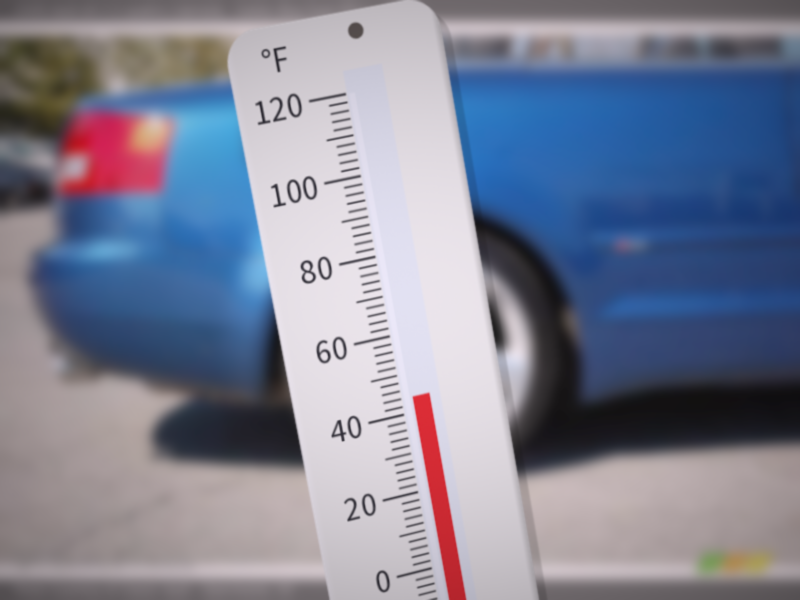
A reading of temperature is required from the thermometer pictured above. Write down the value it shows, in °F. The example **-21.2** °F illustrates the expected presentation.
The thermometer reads **44** °F
